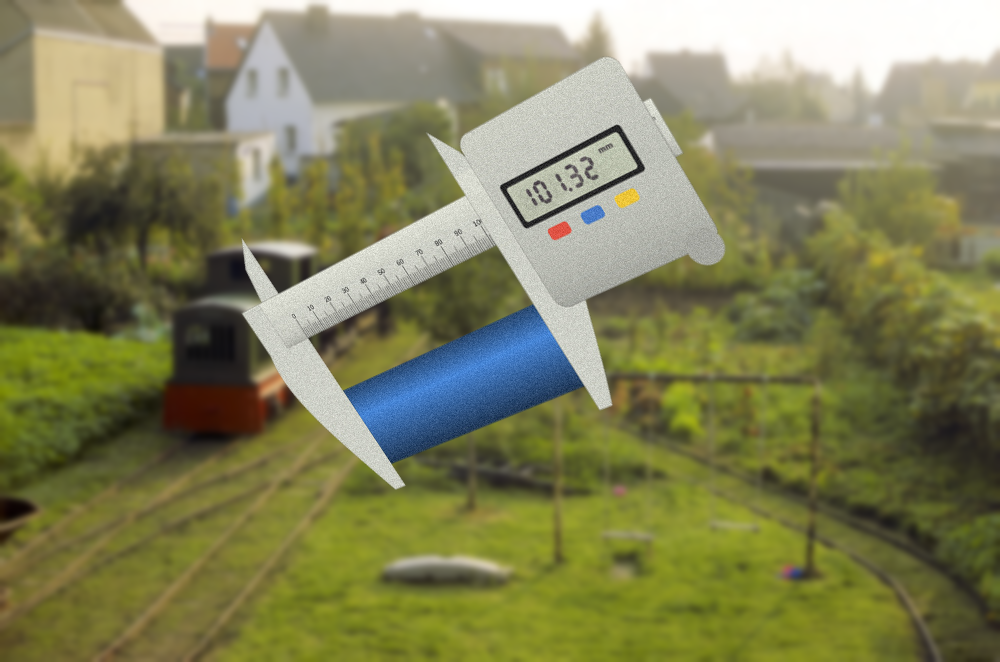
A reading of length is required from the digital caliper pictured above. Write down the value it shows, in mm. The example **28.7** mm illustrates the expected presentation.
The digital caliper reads **101.32** mm
